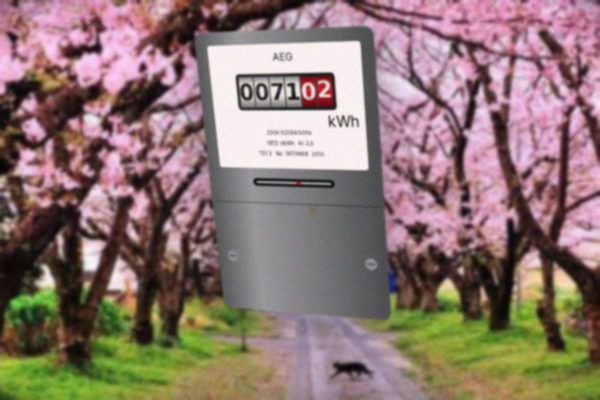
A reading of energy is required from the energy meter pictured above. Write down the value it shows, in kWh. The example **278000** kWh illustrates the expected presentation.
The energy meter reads **71.02** kWh
